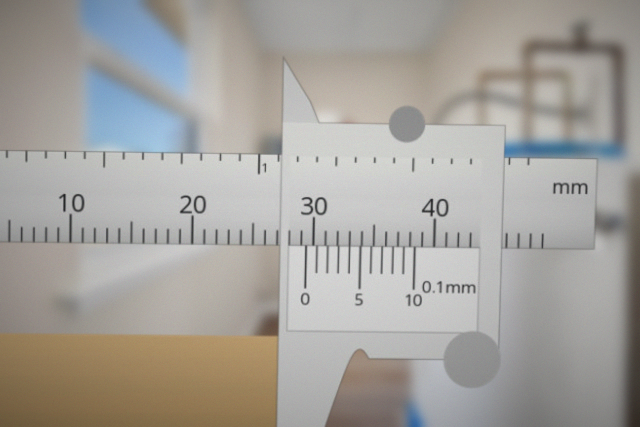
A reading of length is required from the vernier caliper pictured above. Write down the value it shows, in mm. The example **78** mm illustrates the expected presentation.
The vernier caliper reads **29.4** mm
